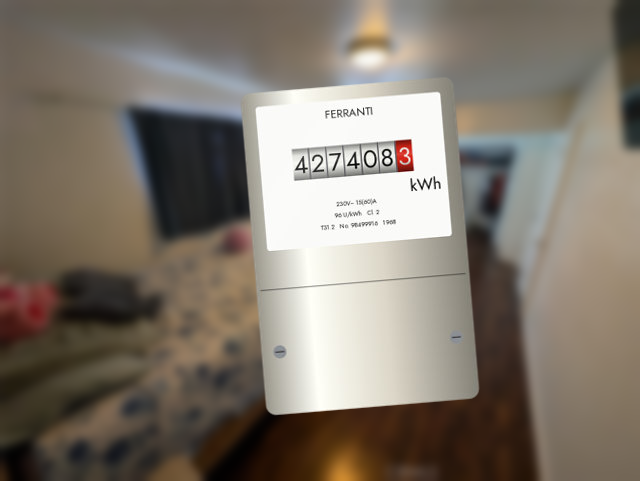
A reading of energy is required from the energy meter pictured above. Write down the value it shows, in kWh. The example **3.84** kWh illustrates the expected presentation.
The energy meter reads **427408.3** kWh
